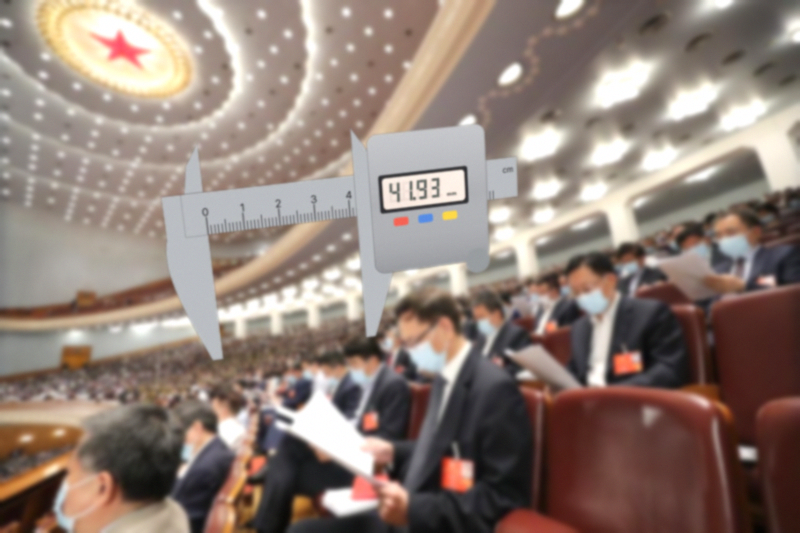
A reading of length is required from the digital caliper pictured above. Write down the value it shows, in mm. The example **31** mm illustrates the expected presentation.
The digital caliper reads **41.93** mm
